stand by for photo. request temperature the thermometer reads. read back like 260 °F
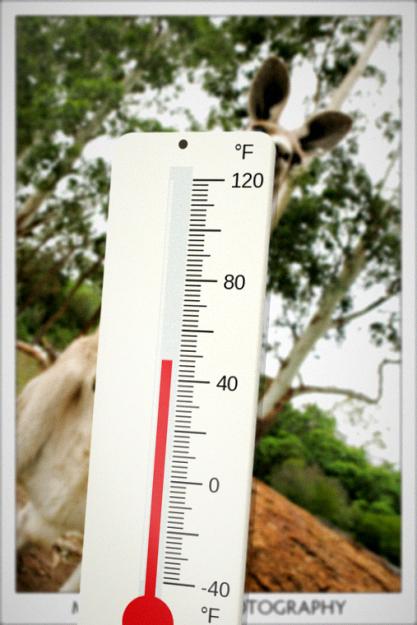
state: 48 °F
